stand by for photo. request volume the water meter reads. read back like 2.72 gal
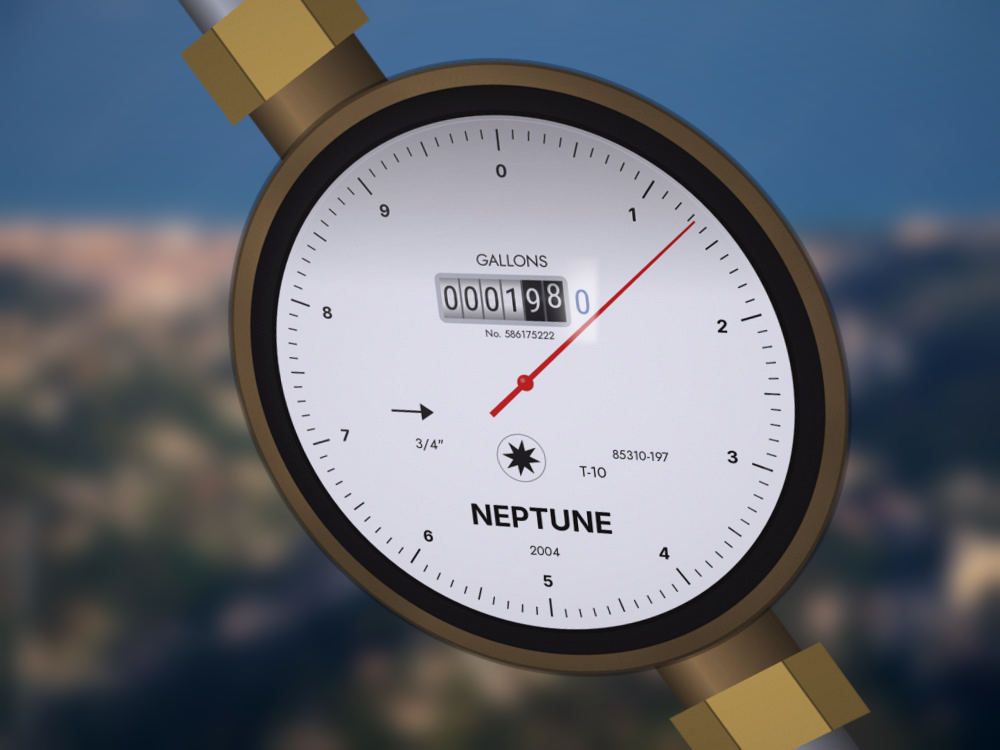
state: 1981.3 gal
